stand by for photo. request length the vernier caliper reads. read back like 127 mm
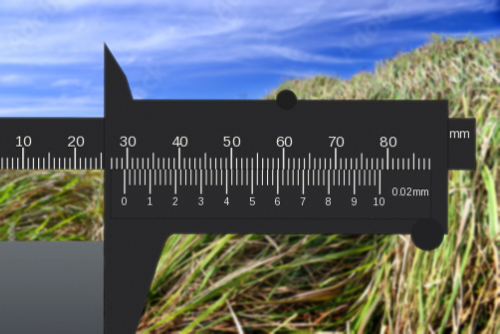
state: 29.5 mm
